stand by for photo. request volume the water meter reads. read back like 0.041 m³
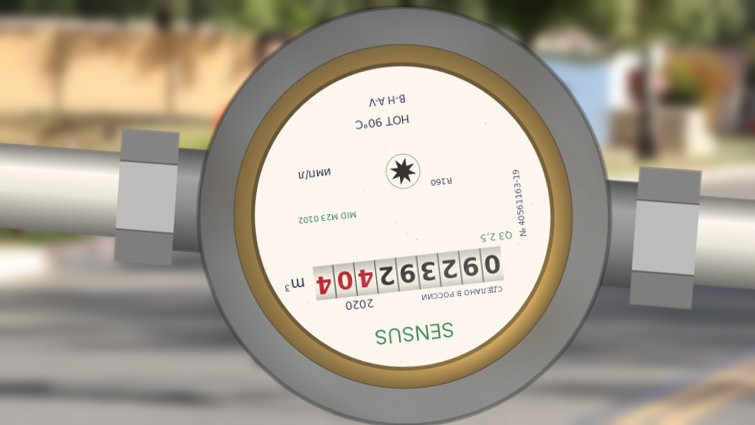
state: 92392.404 m³
